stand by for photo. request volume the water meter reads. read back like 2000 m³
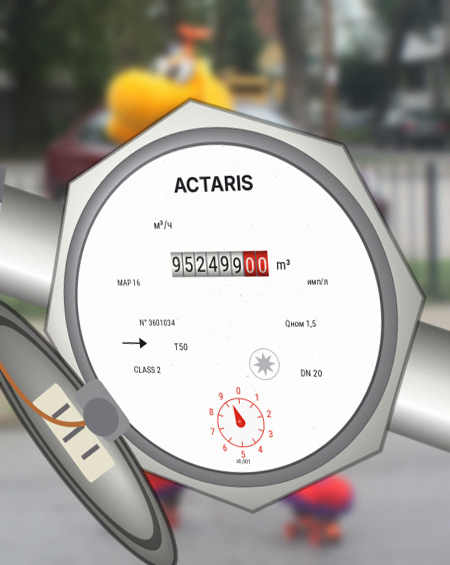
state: 952498.999 m³
